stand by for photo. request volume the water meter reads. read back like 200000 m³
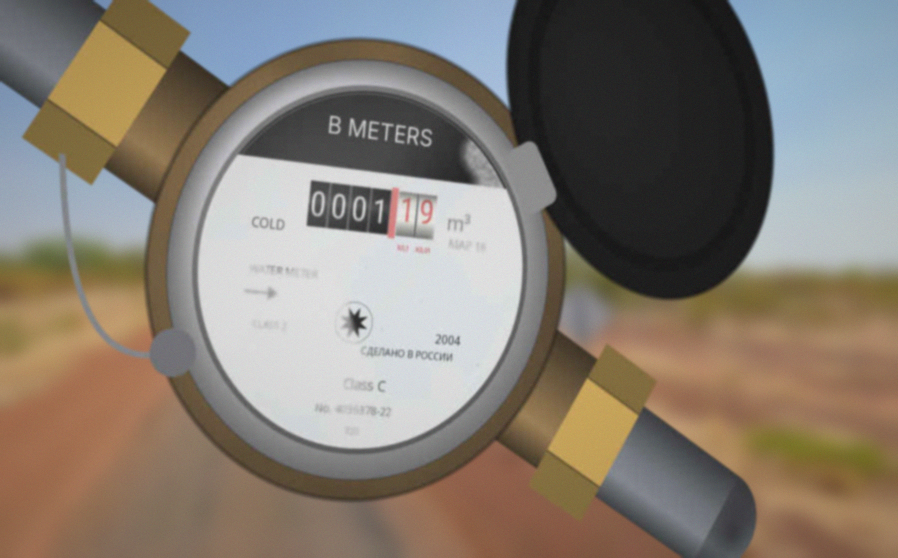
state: 1.19 m³
